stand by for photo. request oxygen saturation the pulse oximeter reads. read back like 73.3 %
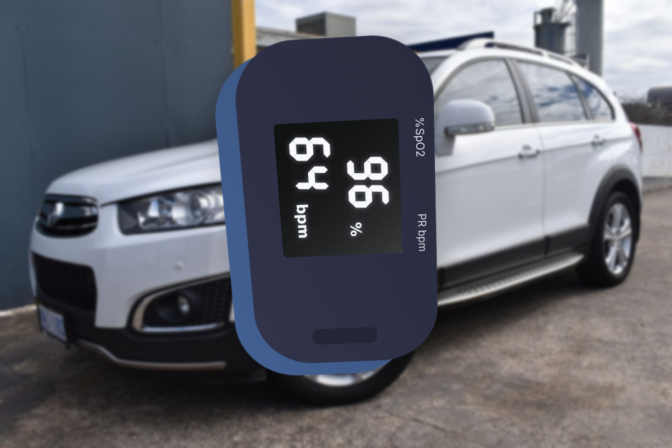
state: 96 %
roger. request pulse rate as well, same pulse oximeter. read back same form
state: 64 bpm
